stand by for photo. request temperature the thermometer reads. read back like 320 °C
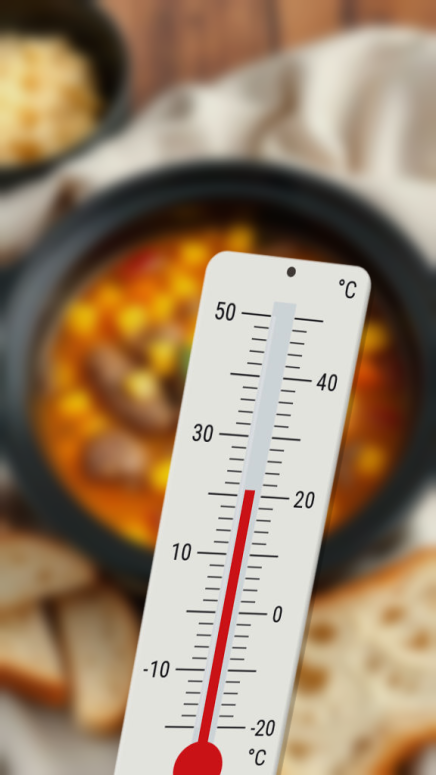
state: 21 °C
